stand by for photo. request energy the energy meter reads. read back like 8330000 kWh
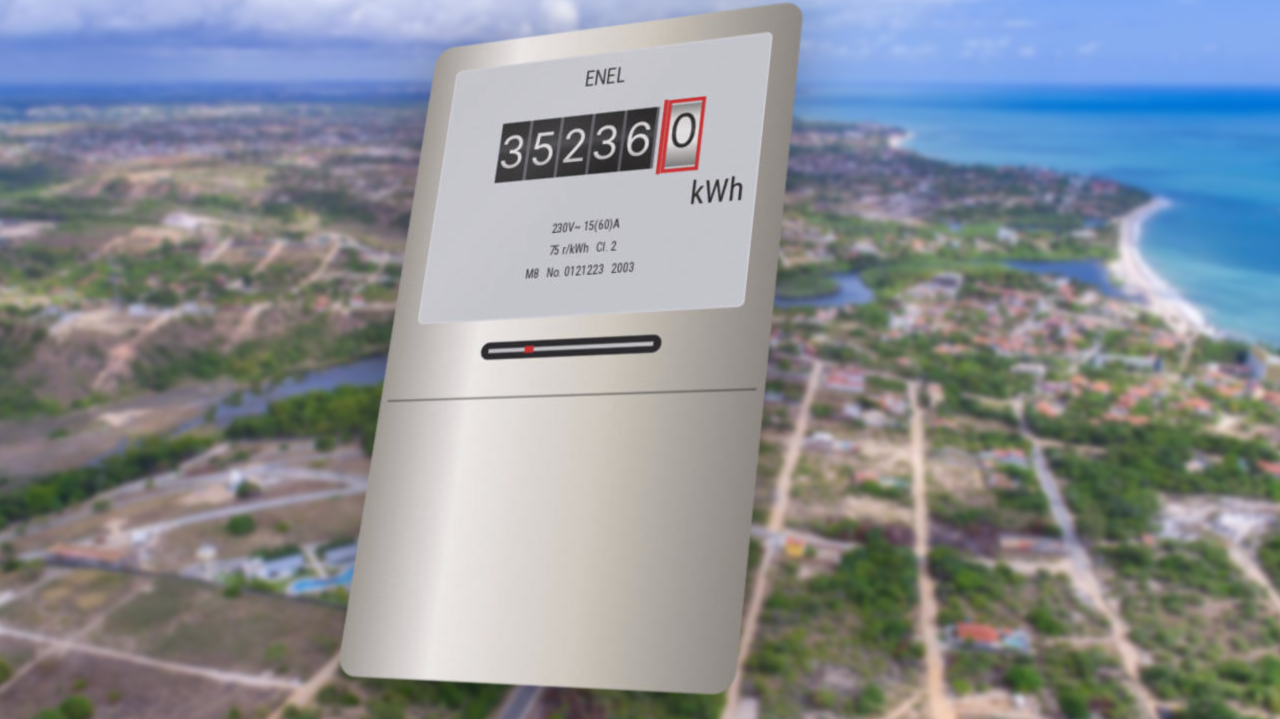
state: 35236.0 kWh
